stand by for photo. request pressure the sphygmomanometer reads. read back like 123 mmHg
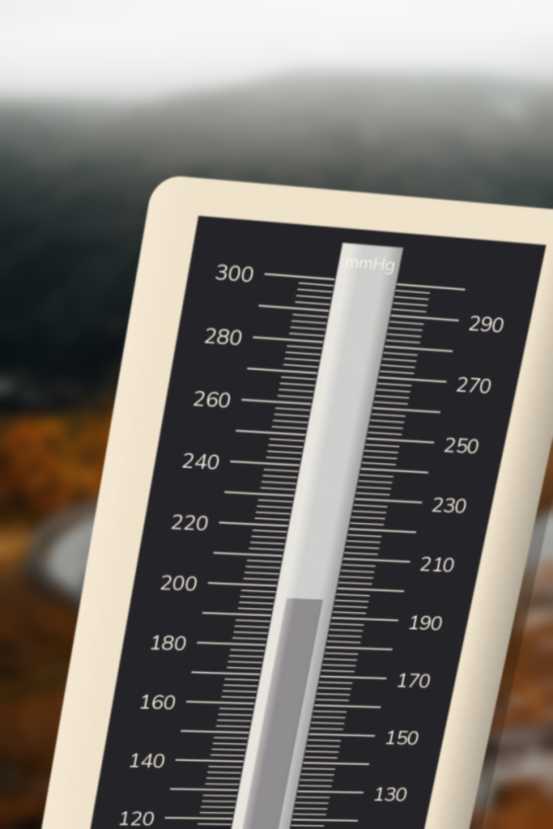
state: 196 mmHg
